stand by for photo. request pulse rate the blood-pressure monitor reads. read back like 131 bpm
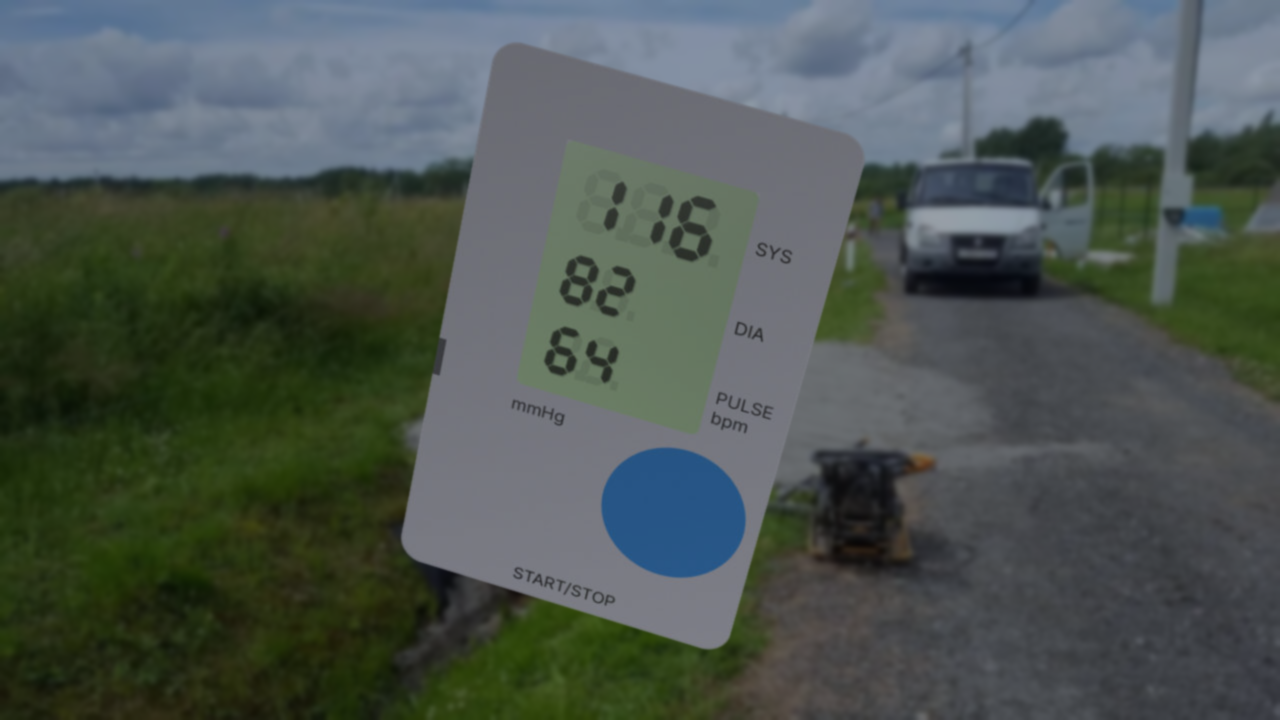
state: 64 bpm
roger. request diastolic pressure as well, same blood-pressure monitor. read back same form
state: 82 mmHg
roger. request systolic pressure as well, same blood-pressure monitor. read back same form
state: 116 mmHg
